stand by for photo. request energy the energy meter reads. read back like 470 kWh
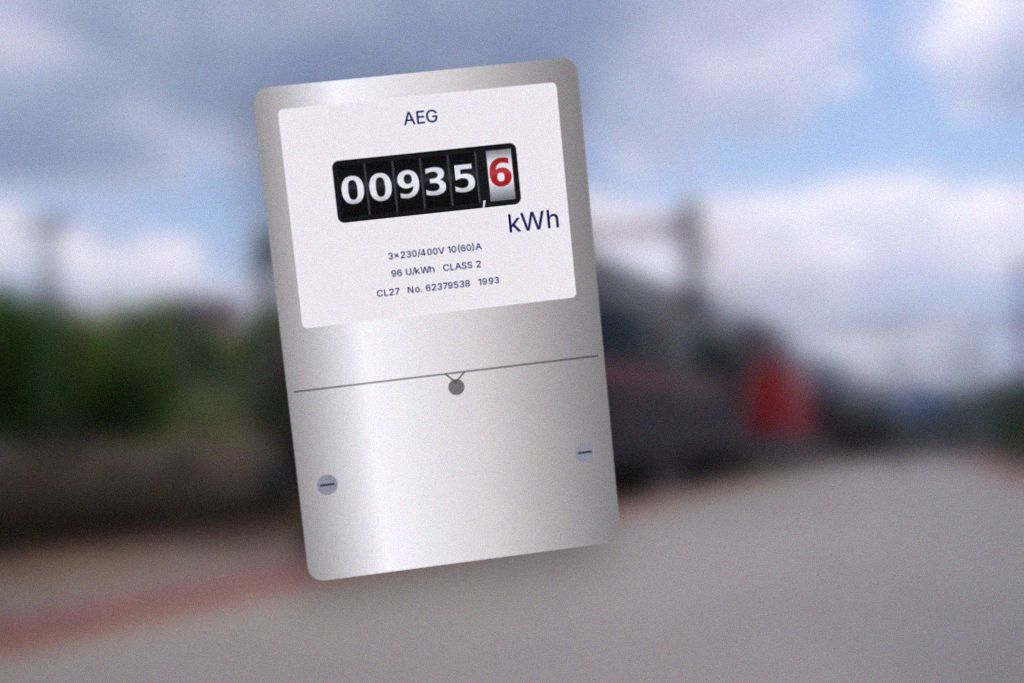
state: 935.6 kWh
